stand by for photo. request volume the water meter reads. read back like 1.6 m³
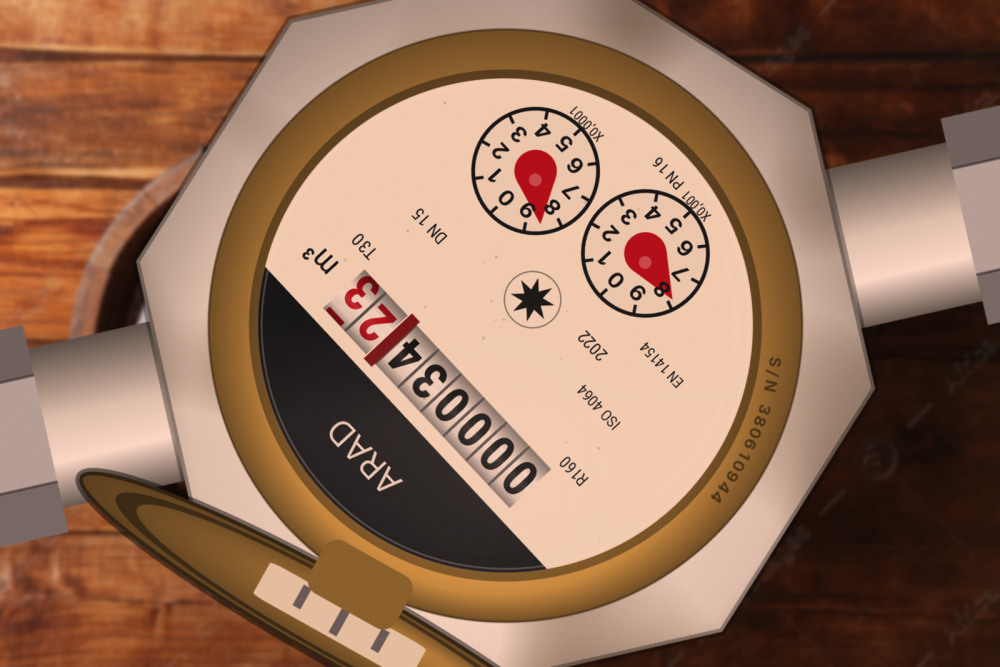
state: 34.2278 m³
